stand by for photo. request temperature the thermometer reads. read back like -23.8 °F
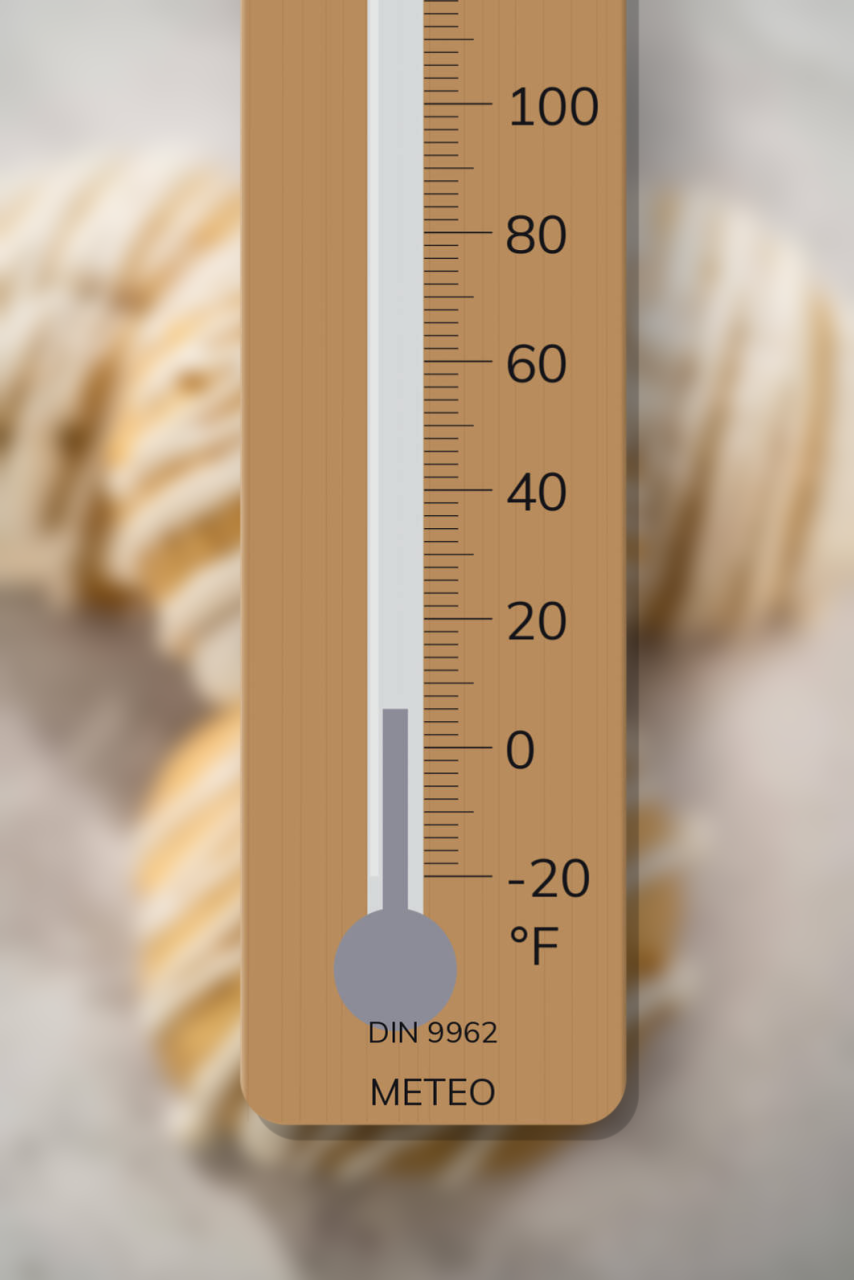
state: 6 °F
